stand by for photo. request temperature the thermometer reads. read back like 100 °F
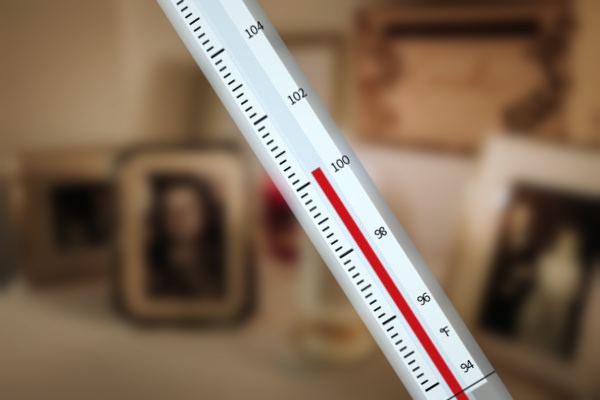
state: 100.2 °F
